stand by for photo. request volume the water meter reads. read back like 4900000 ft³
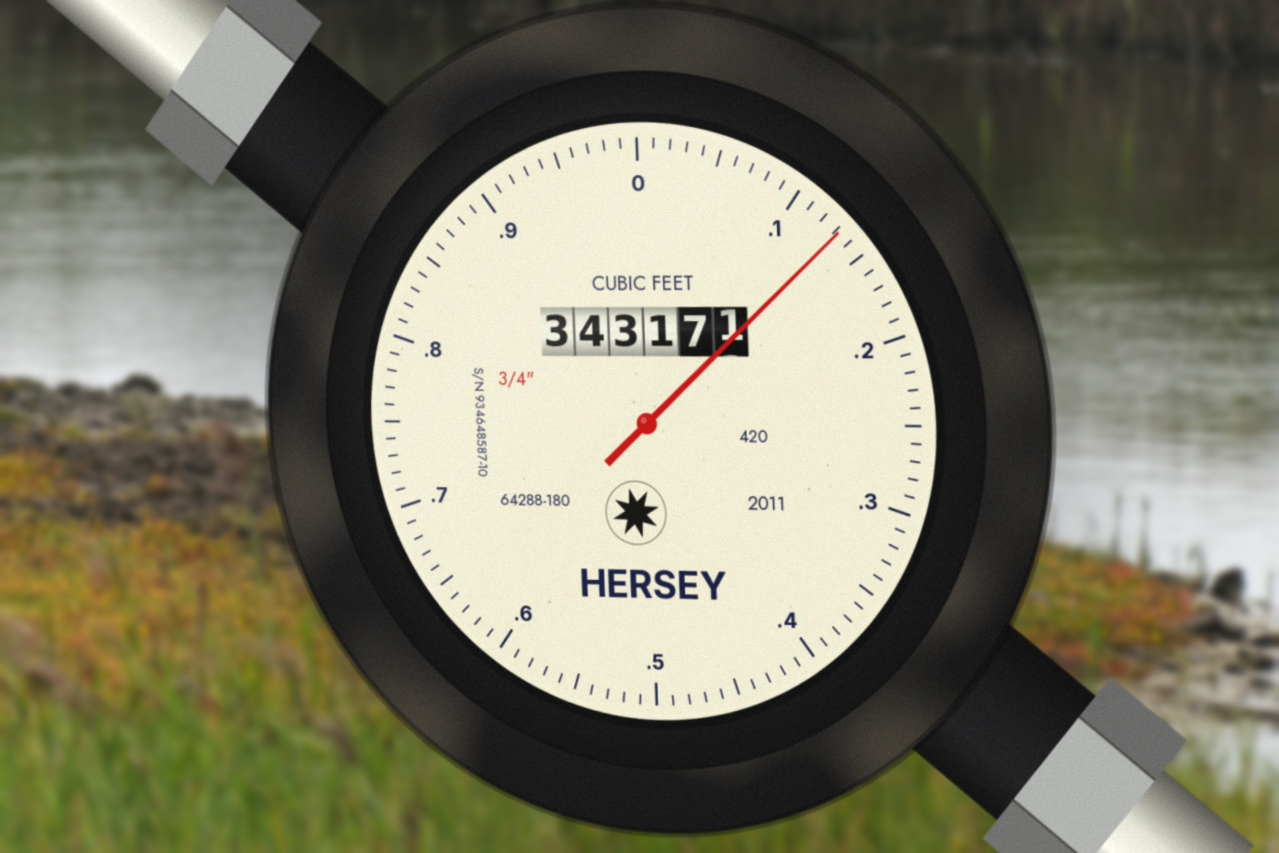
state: 343171.13 ft³
